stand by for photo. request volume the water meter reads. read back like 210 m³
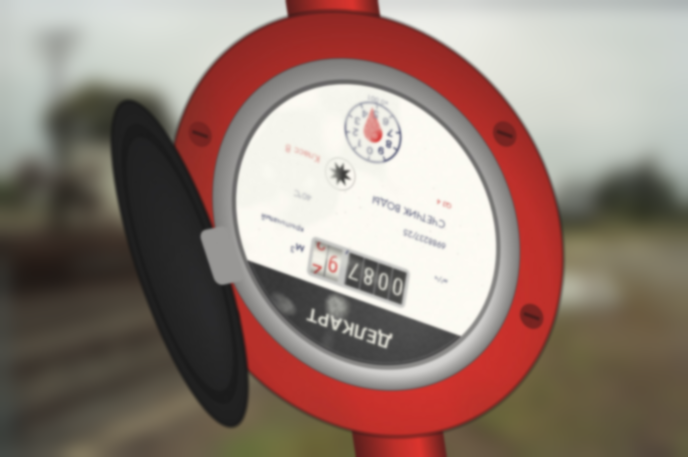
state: 87.924 m³
